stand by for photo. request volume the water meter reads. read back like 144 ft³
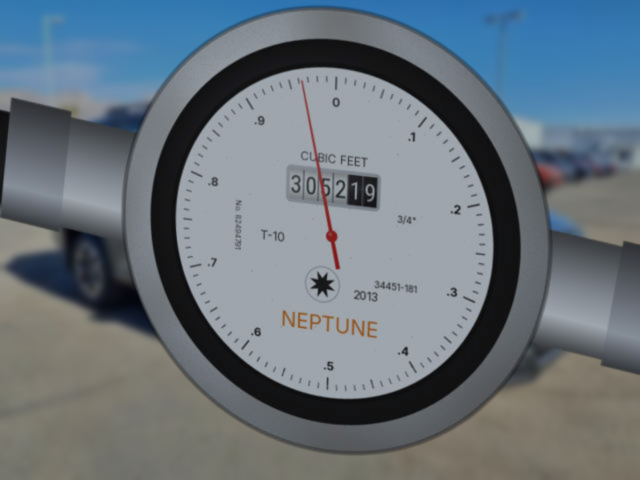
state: 305218.96 ft³
